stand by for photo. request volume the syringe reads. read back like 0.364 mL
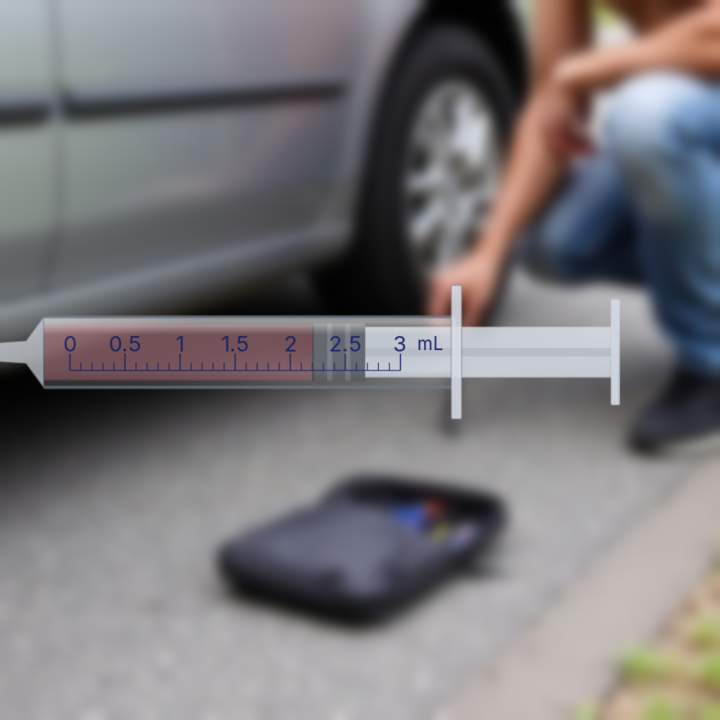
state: 2.2 mL
